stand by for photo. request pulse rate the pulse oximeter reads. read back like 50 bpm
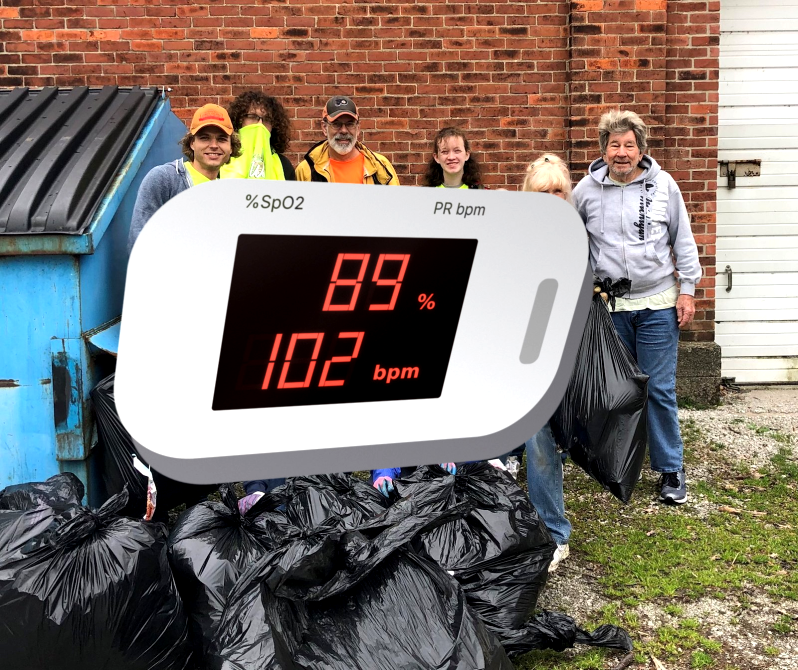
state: 102 bpm
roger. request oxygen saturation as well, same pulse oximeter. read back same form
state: 89 %
